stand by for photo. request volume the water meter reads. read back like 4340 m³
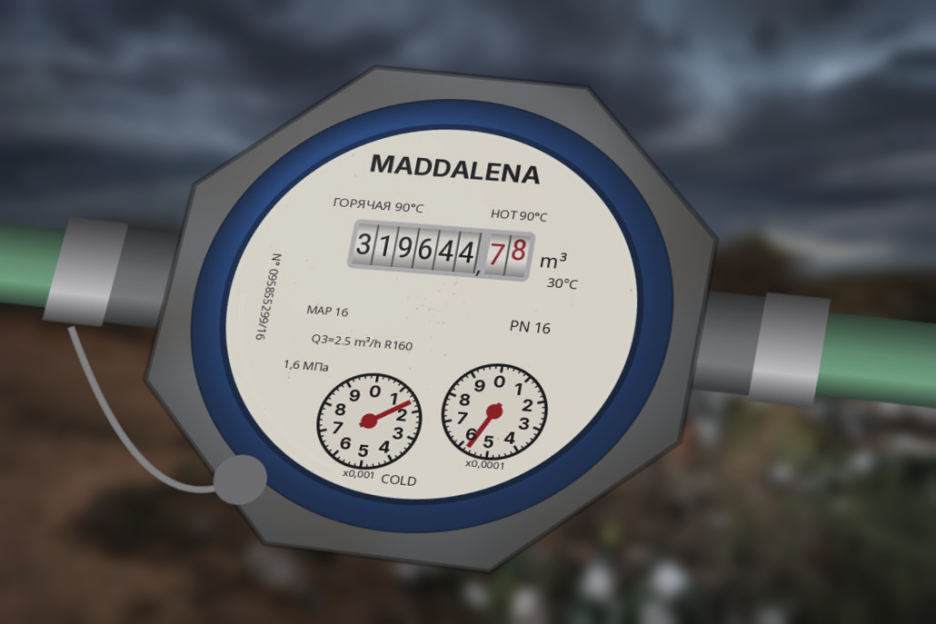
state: 319644.7815 m³
